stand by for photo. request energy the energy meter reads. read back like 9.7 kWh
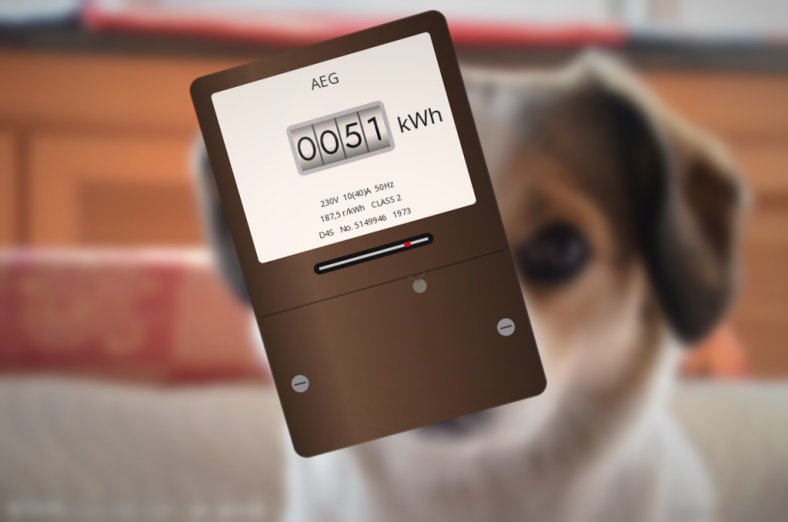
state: 51 kWh
